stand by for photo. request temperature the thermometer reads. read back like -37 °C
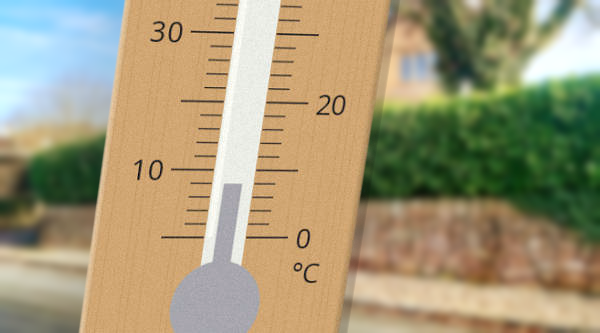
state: 8 °C
